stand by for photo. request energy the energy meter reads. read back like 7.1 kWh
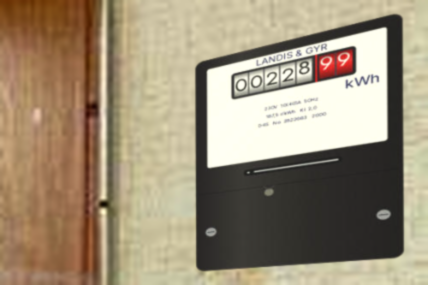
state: 228.99 kWh
